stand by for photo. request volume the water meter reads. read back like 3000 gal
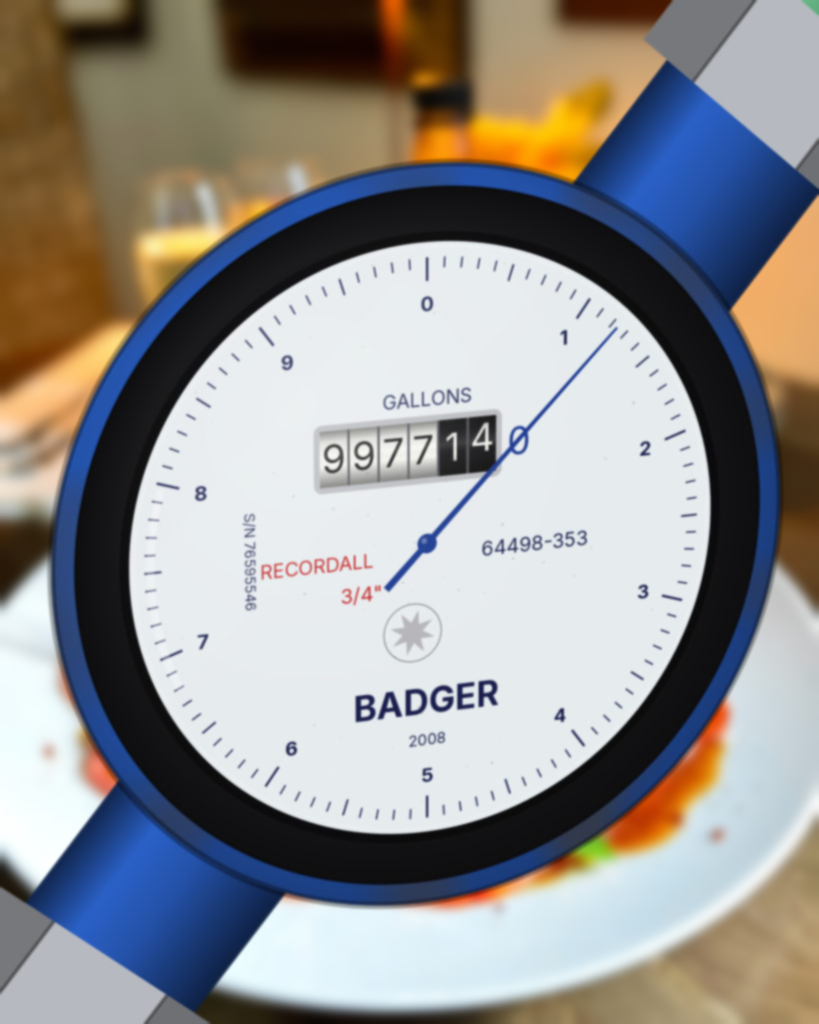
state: 9977141.2 gal
